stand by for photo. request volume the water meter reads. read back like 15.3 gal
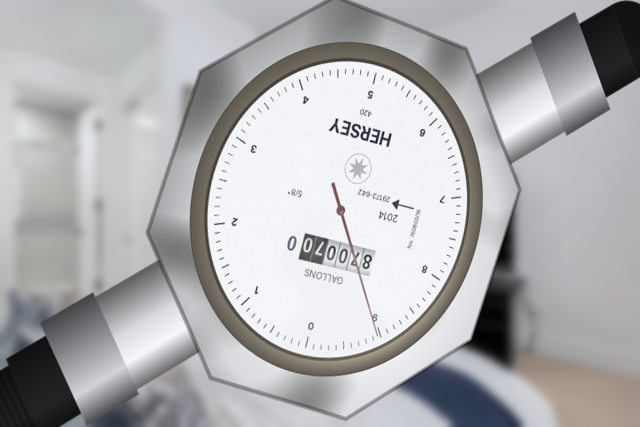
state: 8700699.0 gal
